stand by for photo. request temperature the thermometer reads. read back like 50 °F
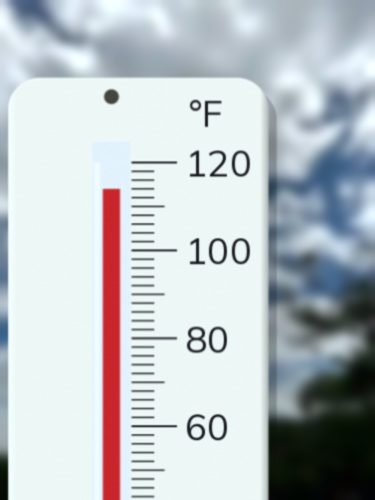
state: 114 °F
